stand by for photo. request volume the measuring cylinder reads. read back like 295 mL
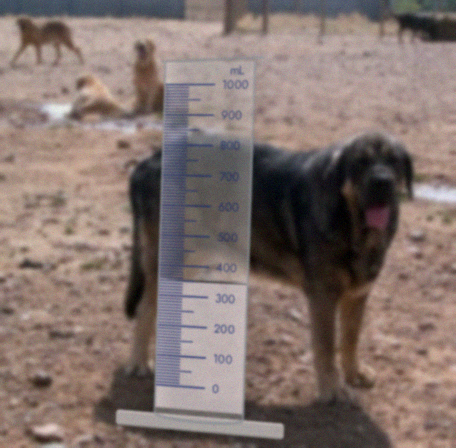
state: 350 mL
